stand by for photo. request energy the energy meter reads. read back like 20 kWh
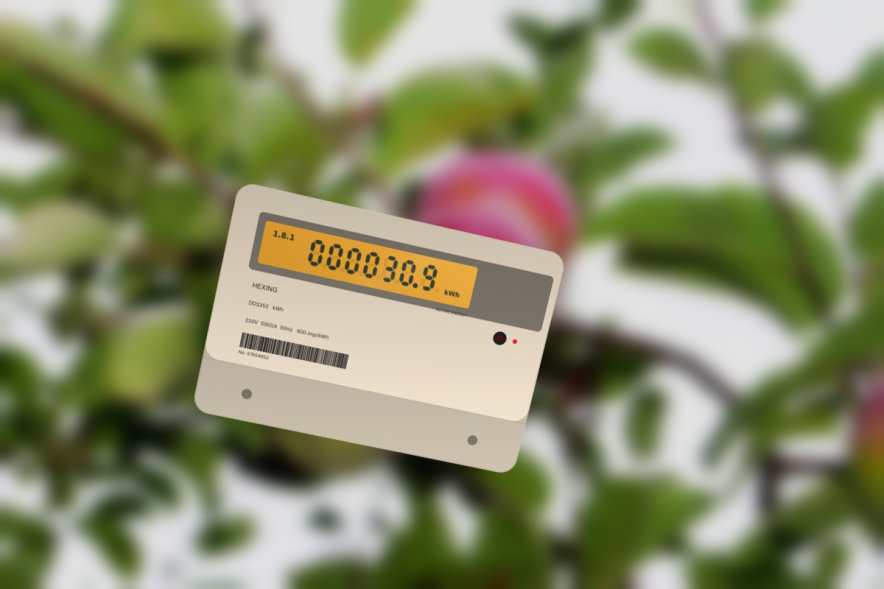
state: 30.9 kWh
